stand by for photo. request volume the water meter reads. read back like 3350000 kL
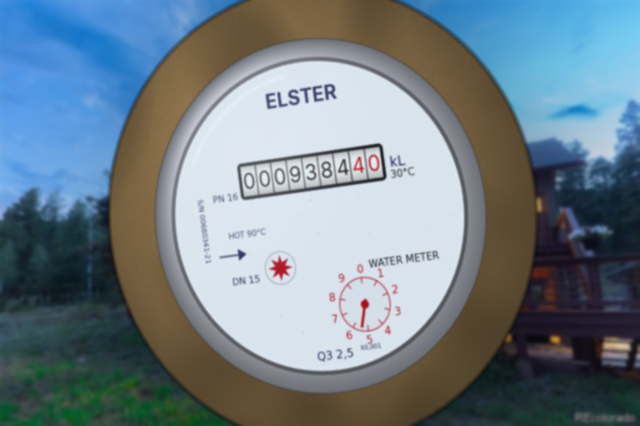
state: 9384.405 kL
